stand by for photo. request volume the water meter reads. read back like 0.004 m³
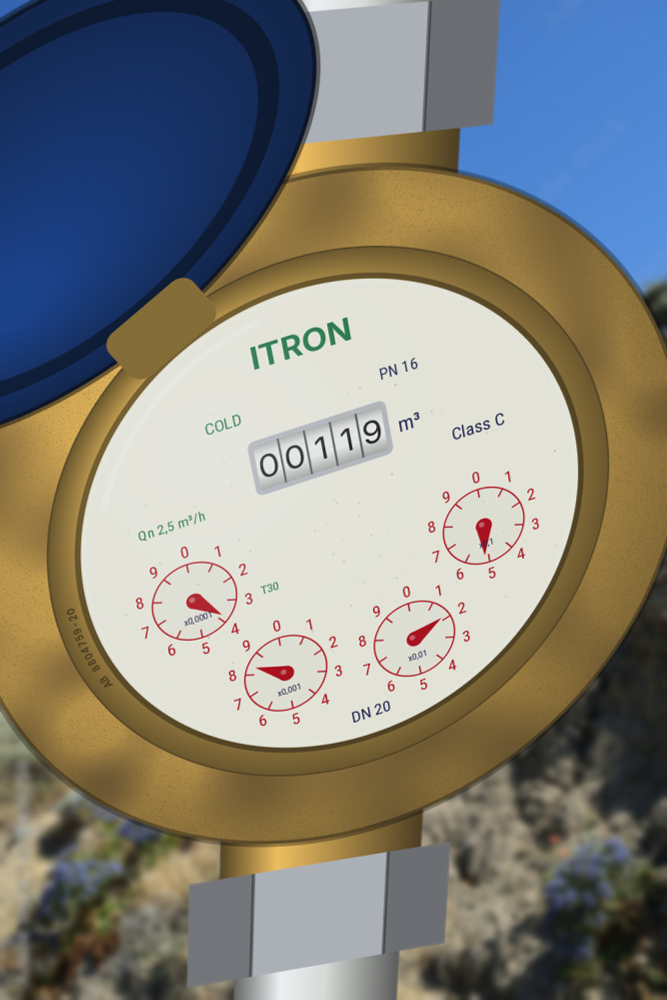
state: 119.5183 m³
